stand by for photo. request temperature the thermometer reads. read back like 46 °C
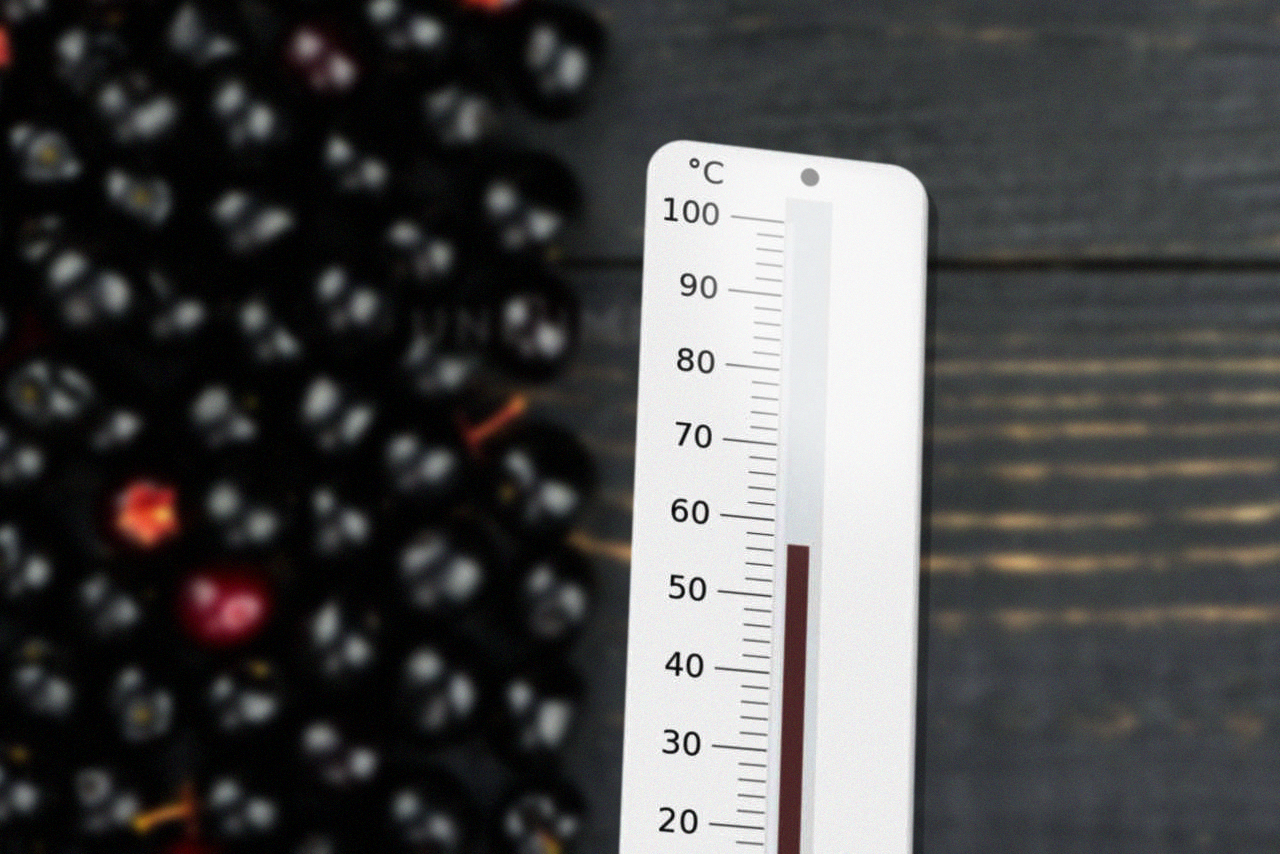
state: 57 °C
